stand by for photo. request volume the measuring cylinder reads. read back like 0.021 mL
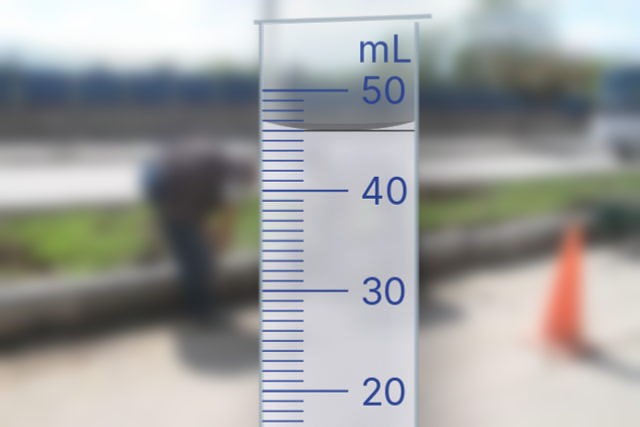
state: 46 mL
